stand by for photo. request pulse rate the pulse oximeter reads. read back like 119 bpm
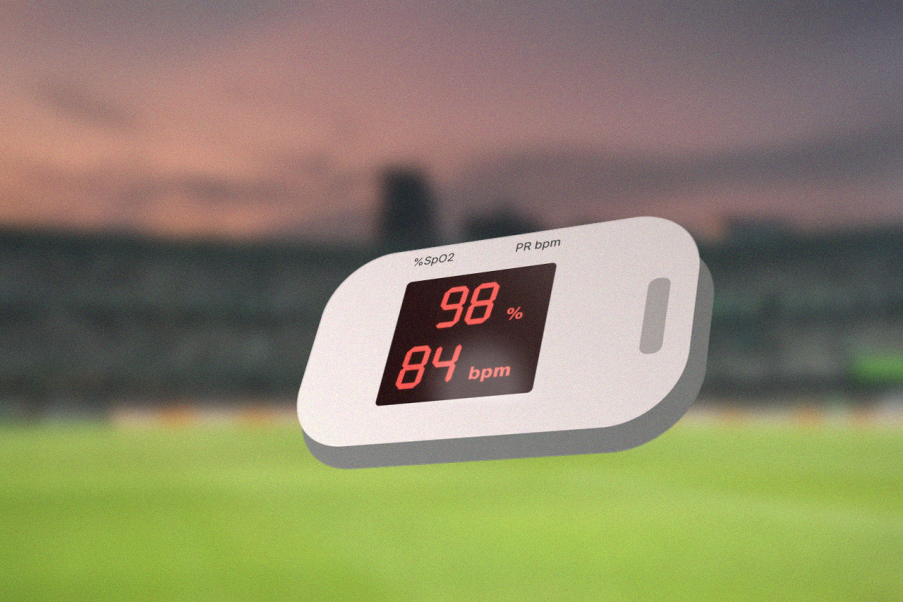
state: 84 bpm
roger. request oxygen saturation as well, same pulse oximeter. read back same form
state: 98 %
